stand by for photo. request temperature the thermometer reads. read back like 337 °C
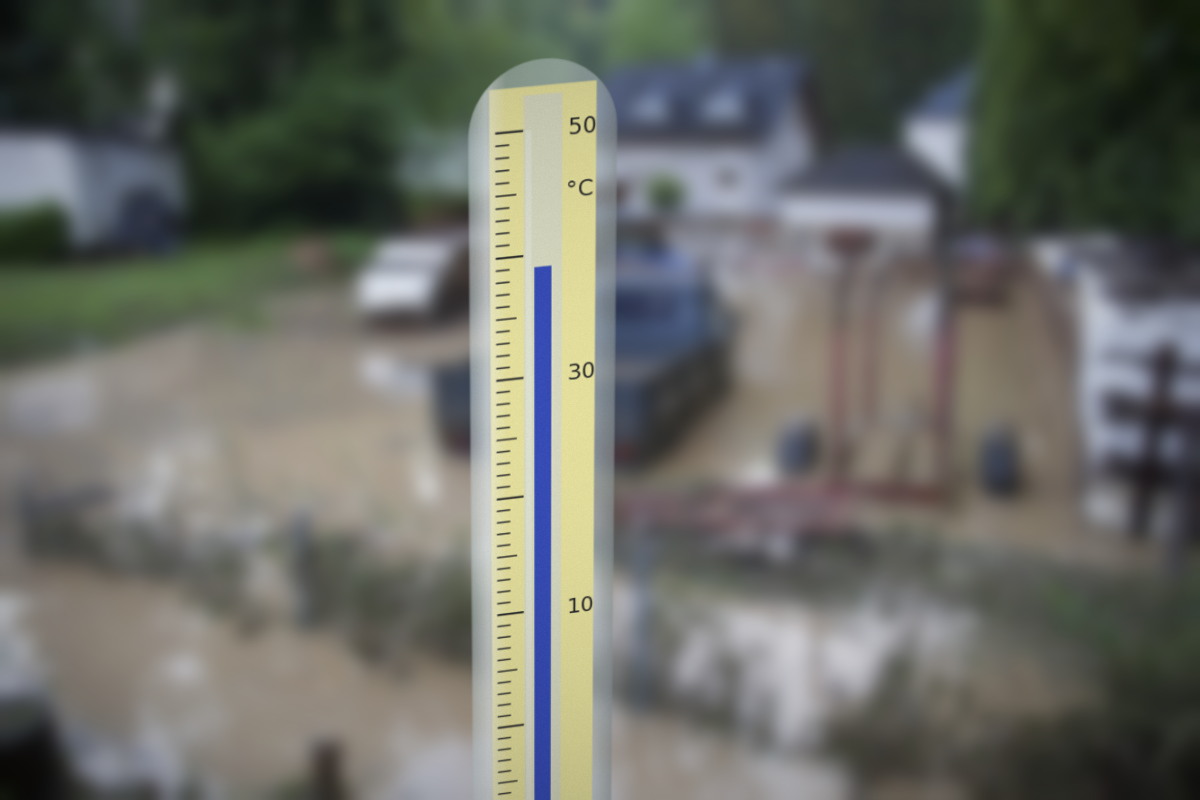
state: 39 °C
